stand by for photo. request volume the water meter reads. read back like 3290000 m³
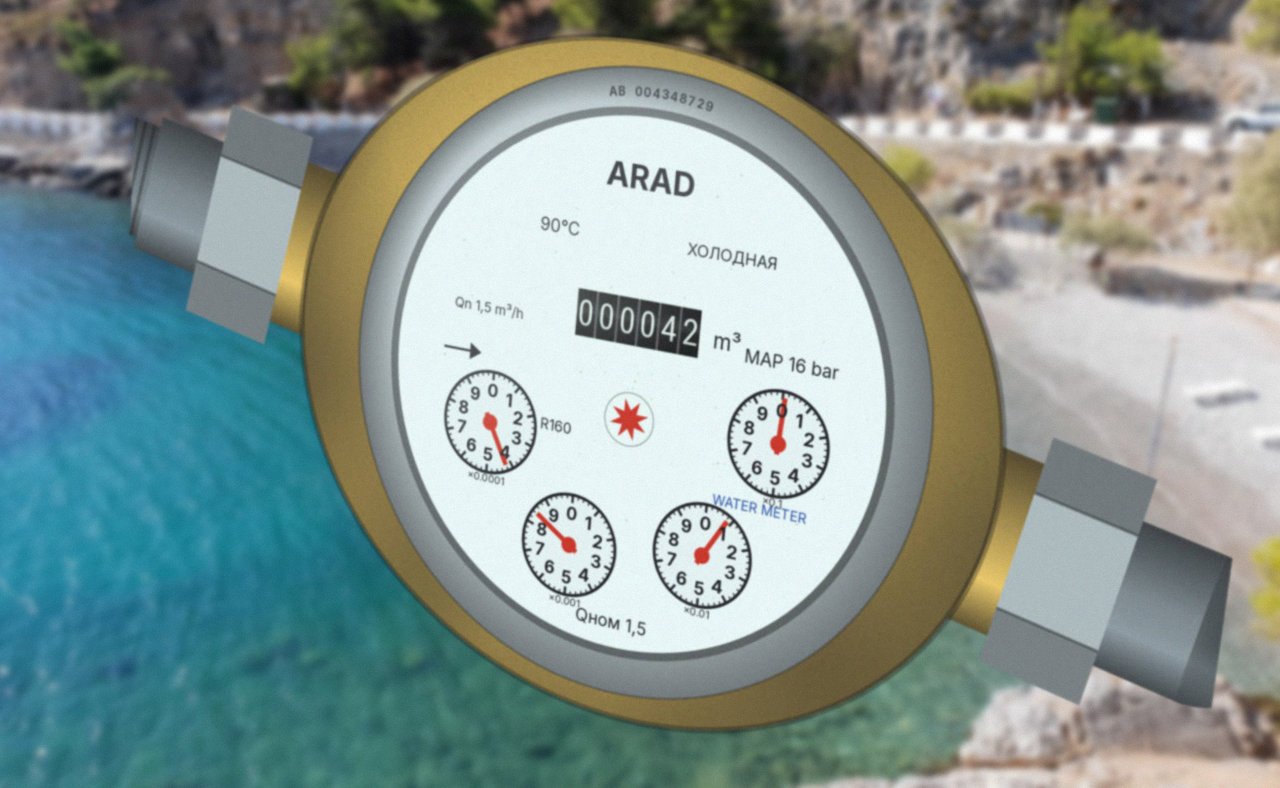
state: 42.0084 m³
